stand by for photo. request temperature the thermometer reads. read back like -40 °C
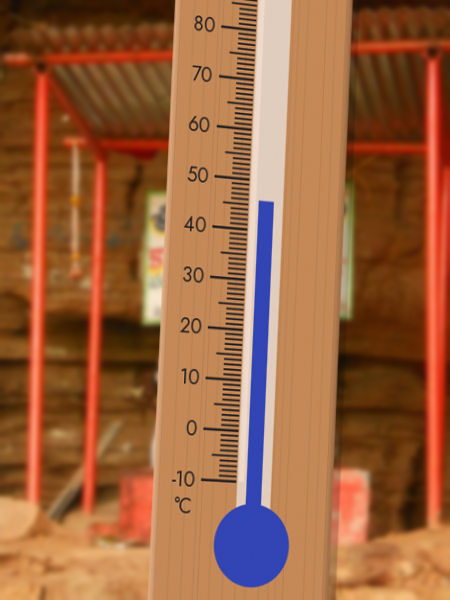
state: 46 °C
